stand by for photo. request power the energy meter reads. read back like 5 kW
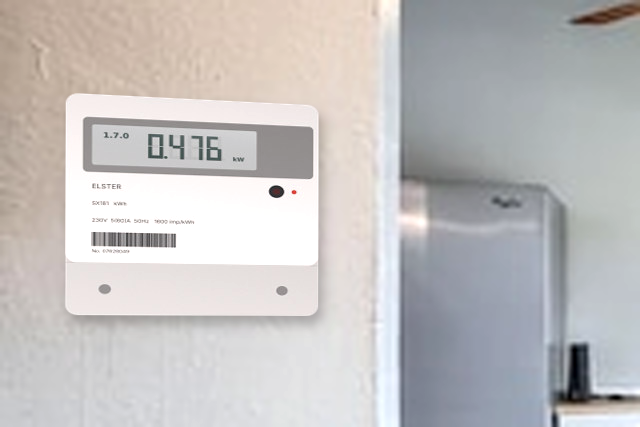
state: 0.476 kW
